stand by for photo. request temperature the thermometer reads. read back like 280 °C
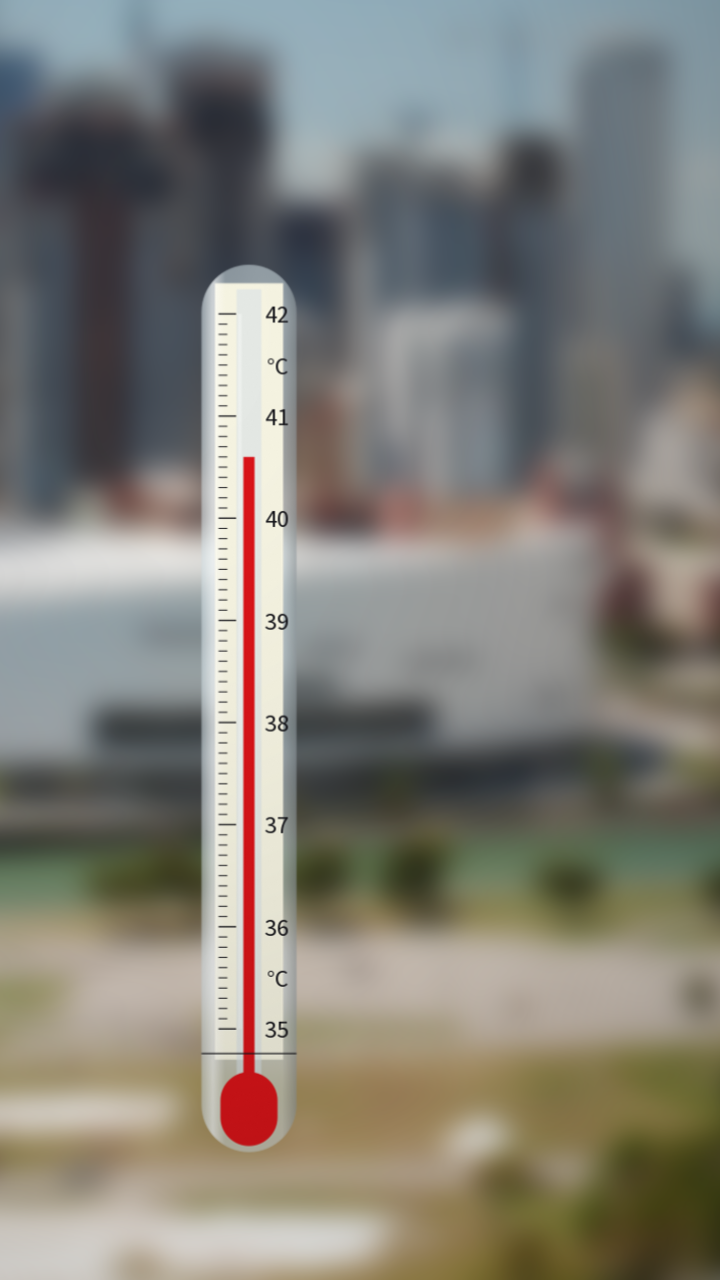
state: 40.6 °C
